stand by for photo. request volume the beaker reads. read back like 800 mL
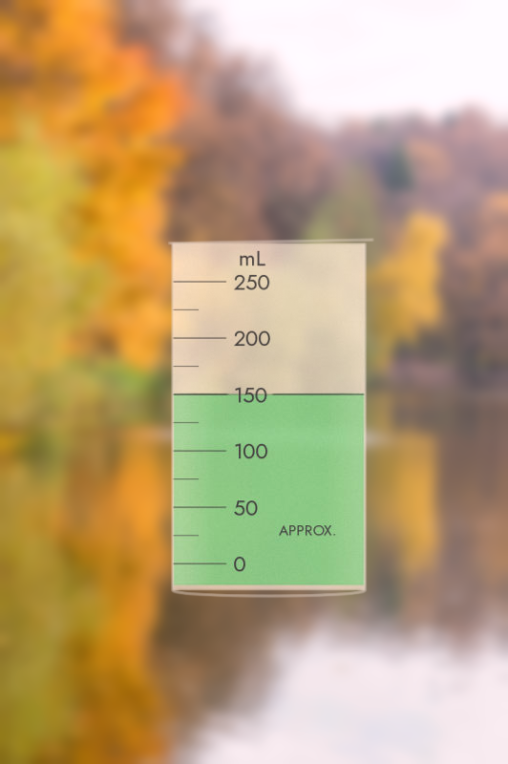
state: 150 mL
